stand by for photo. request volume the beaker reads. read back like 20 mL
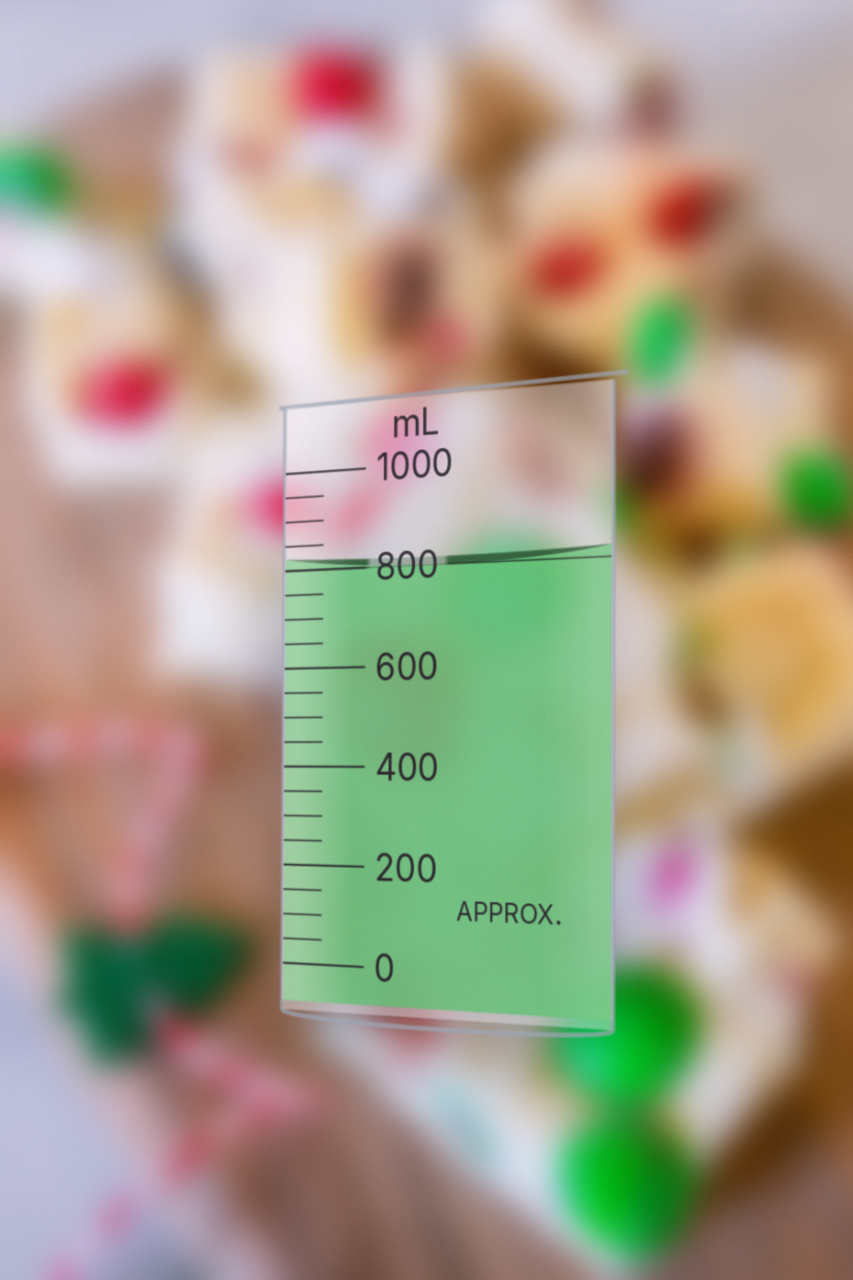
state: 800 mL
